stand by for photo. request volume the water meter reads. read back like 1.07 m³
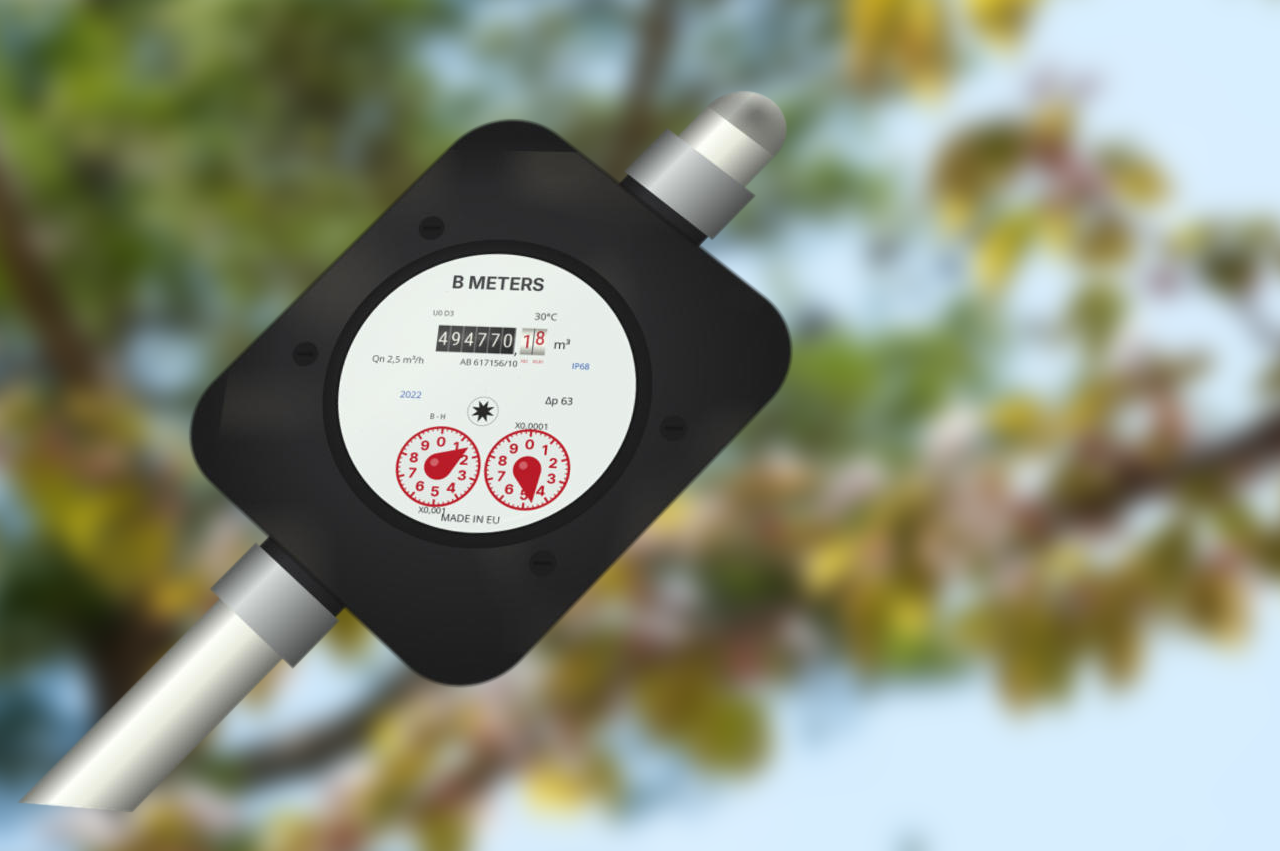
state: 494770.1814 m³
